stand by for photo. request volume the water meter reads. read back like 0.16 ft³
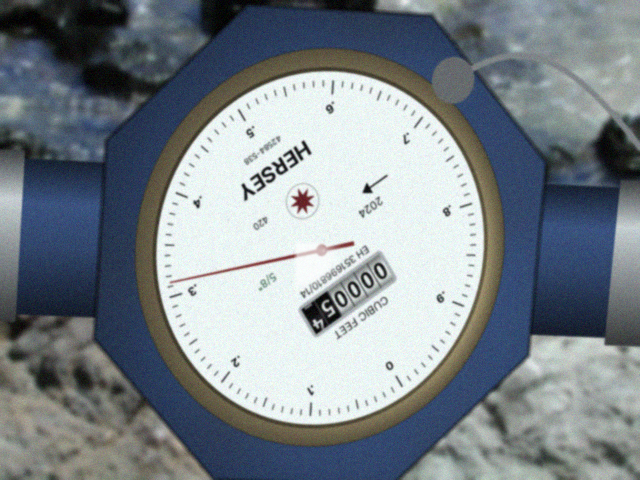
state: 54.31 ft³
